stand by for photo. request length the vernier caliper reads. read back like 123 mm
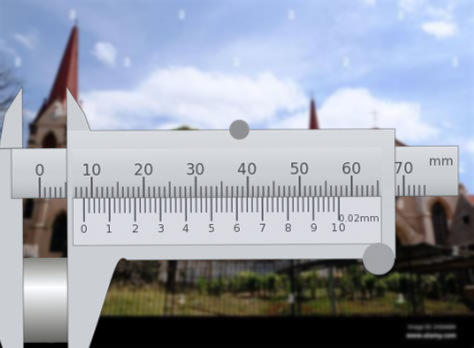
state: 8.5 mm
